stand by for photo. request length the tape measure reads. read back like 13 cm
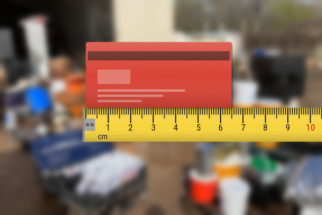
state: 6.5 cm
